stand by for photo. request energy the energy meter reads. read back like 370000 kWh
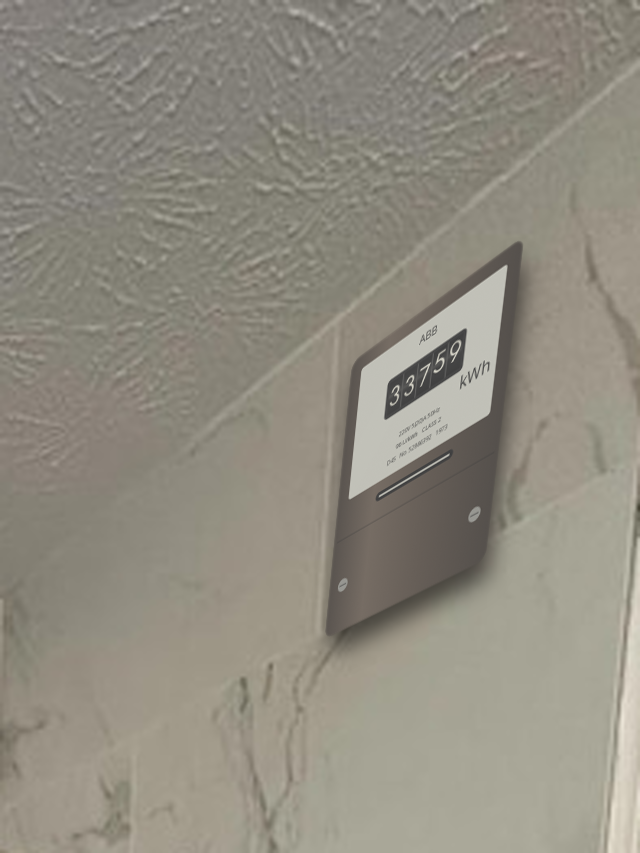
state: 33759 kWh
